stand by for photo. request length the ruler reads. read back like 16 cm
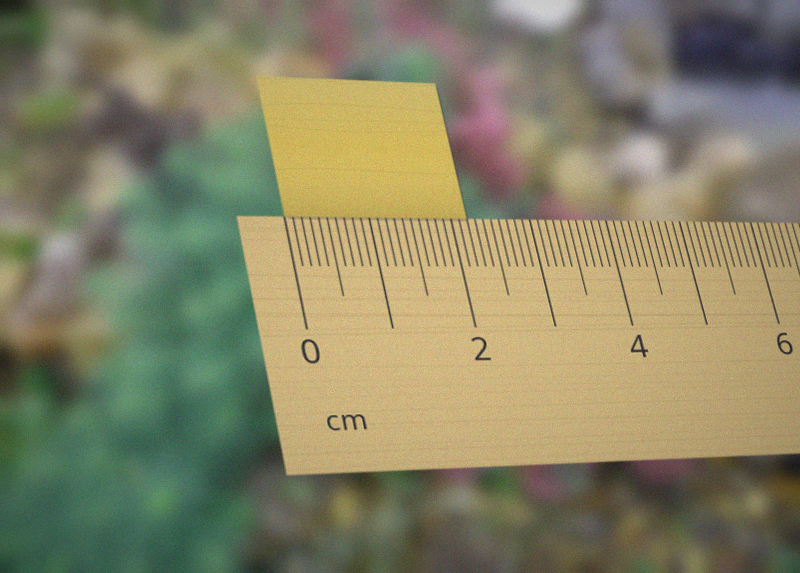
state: 2.2 cm
